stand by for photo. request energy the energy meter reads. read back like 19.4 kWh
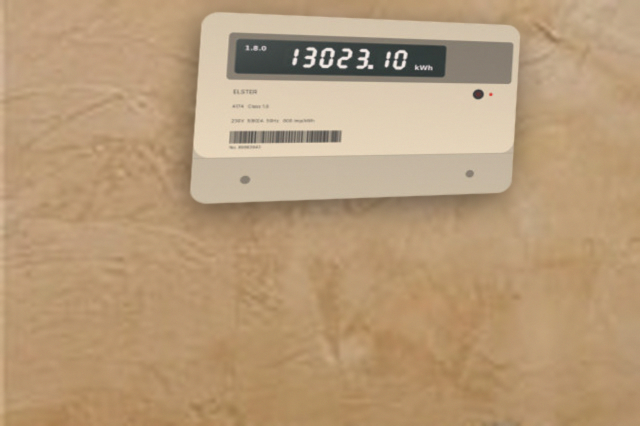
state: 13023.10 kWh
